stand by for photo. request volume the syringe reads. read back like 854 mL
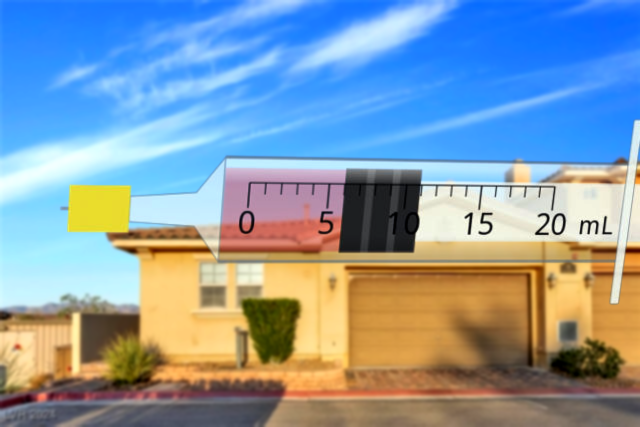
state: 6 mL
